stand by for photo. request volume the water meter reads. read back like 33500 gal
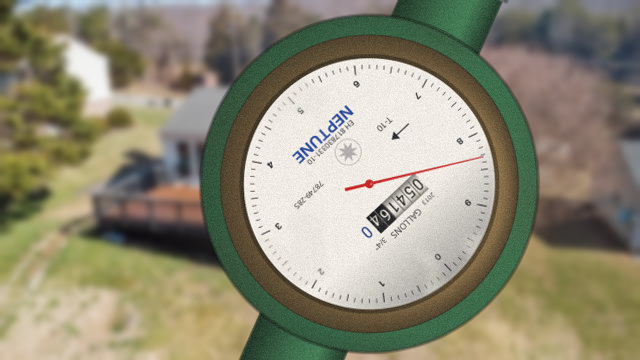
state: 541638.3 gal
